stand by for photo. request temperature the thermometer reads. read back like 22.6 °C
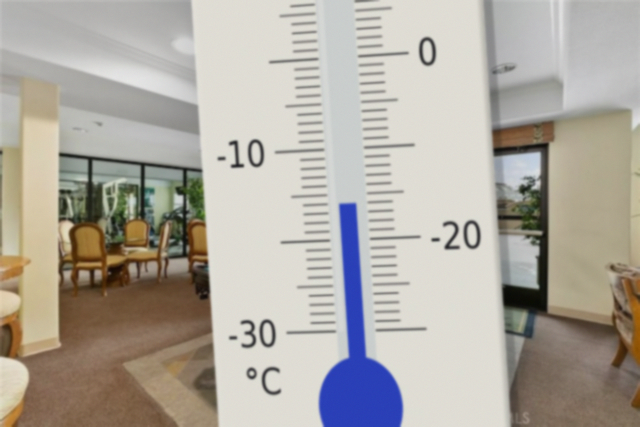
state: -16 °C
